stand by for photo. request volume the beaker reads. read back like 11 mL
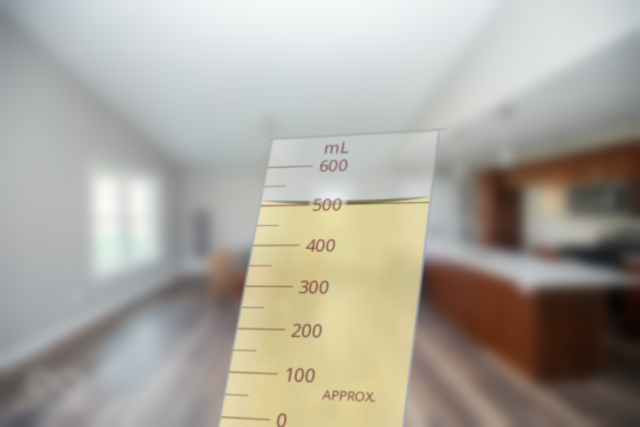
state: 500 mL
